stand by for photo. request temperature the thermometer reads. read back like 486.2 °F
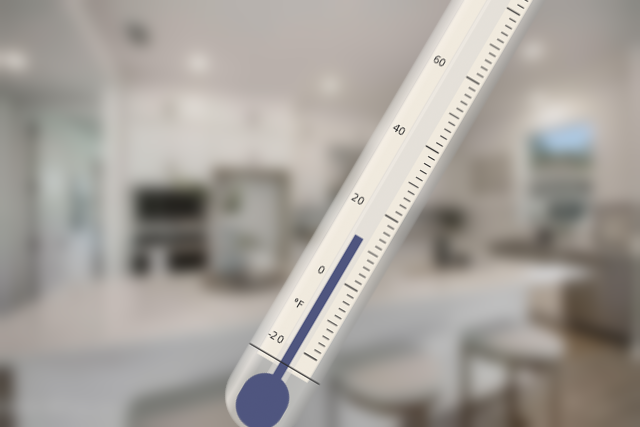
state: 12 °F
